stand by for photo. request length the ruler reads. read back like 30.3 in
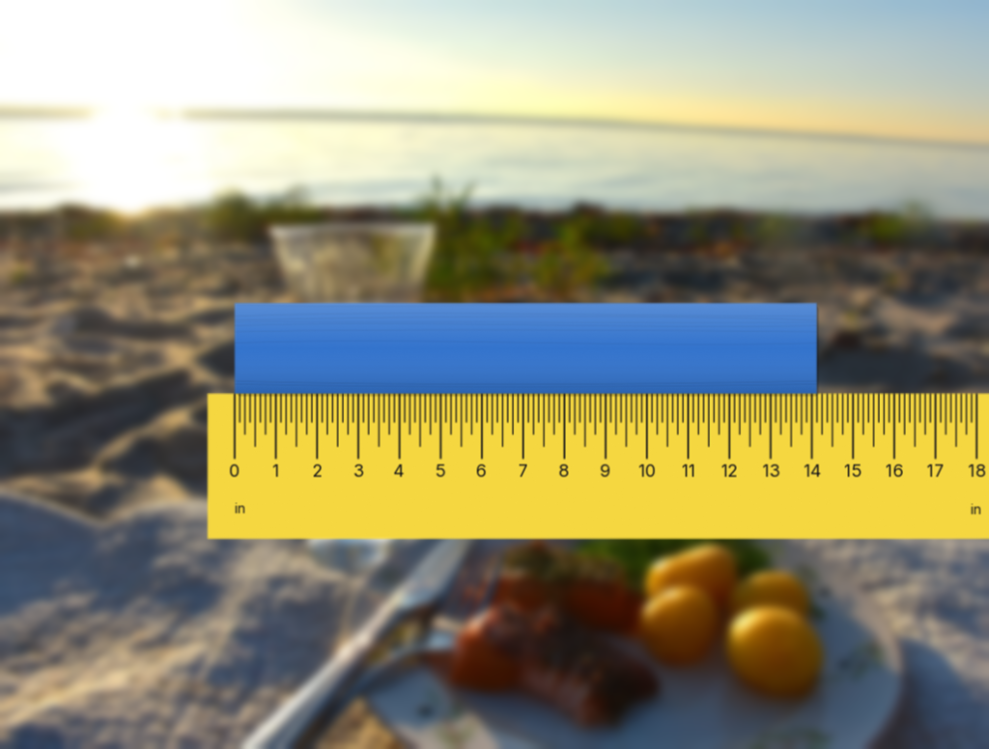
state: 14.125 in
